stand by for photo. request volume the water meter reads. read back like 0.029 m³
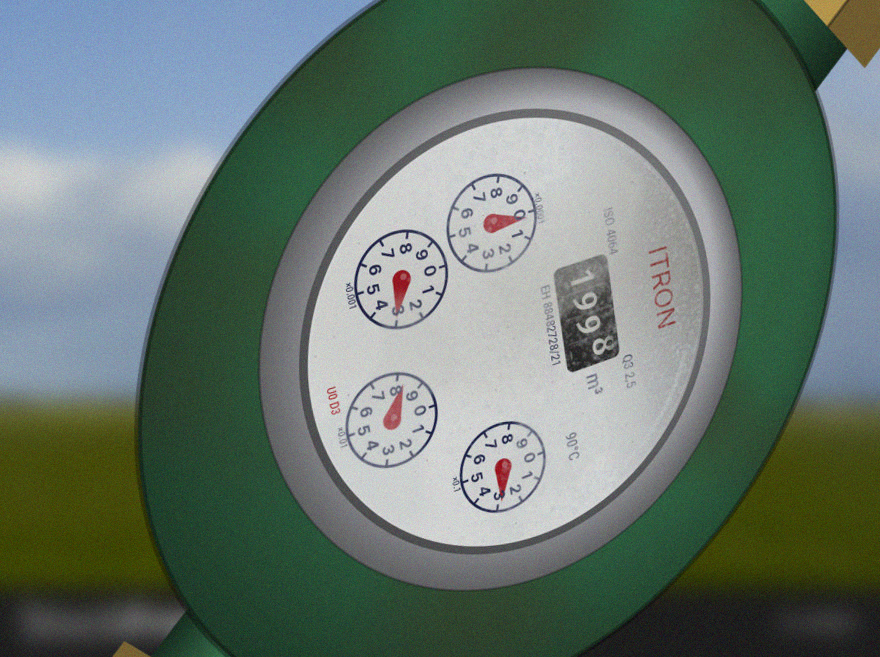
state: 1998.2830 m³
